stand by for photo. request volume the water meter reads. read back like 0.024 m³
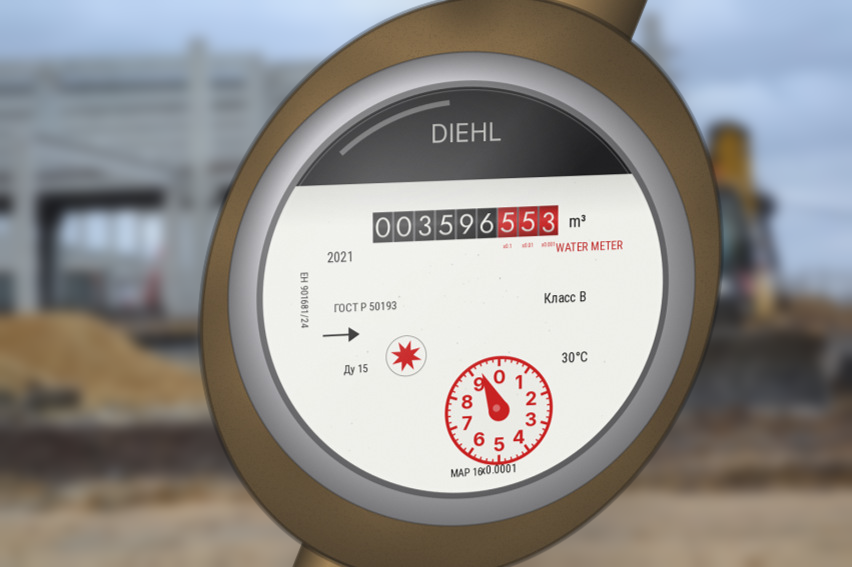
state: 3596.5529 m³
